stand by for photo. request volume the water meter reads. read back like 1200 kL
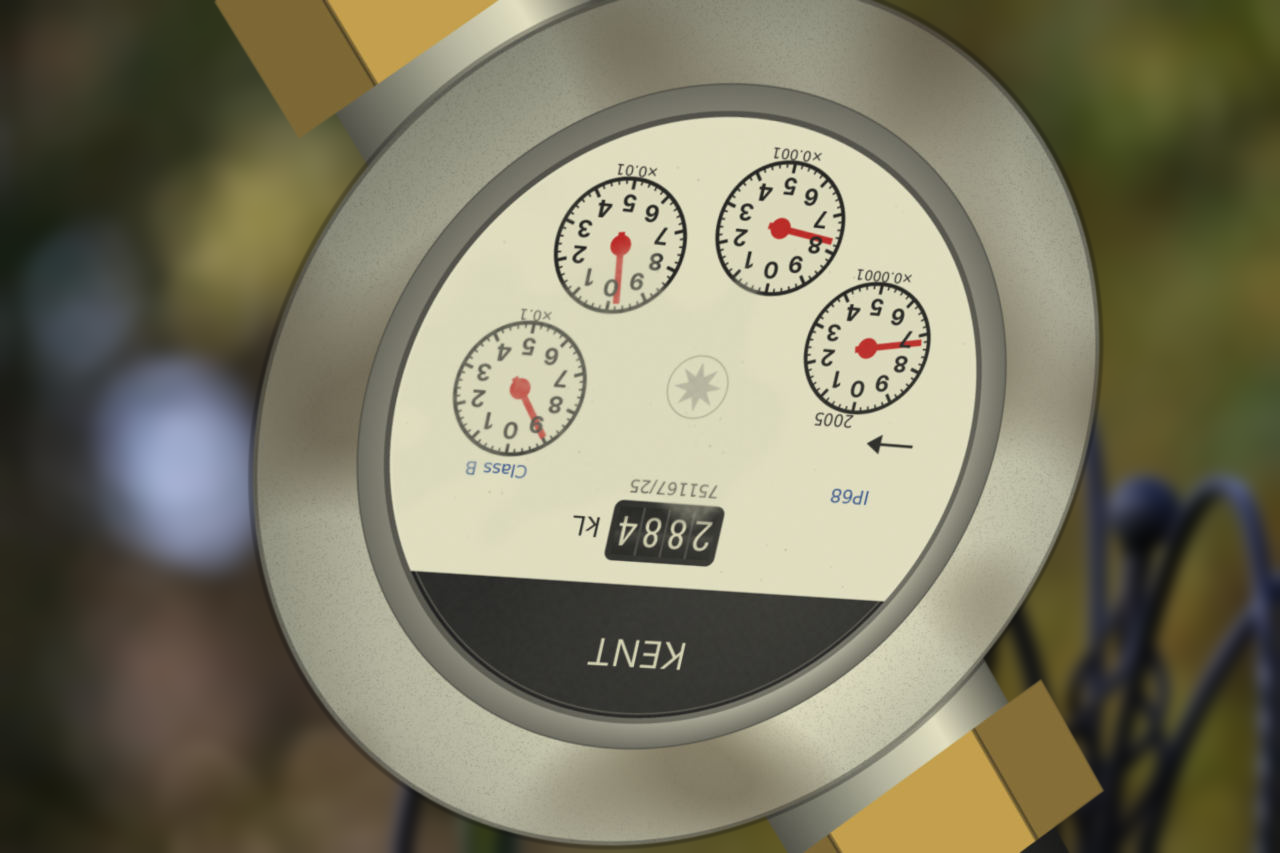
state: 2884.8977 kL
